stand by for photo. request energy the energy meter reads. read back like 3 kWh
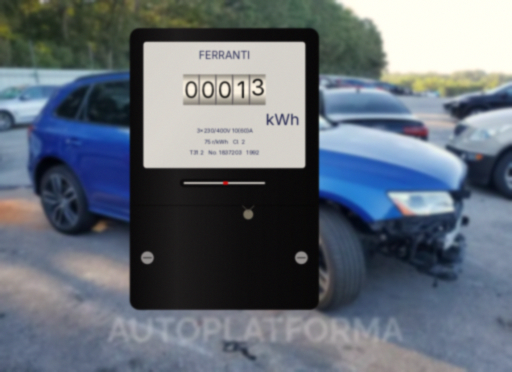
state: 13 kWh
